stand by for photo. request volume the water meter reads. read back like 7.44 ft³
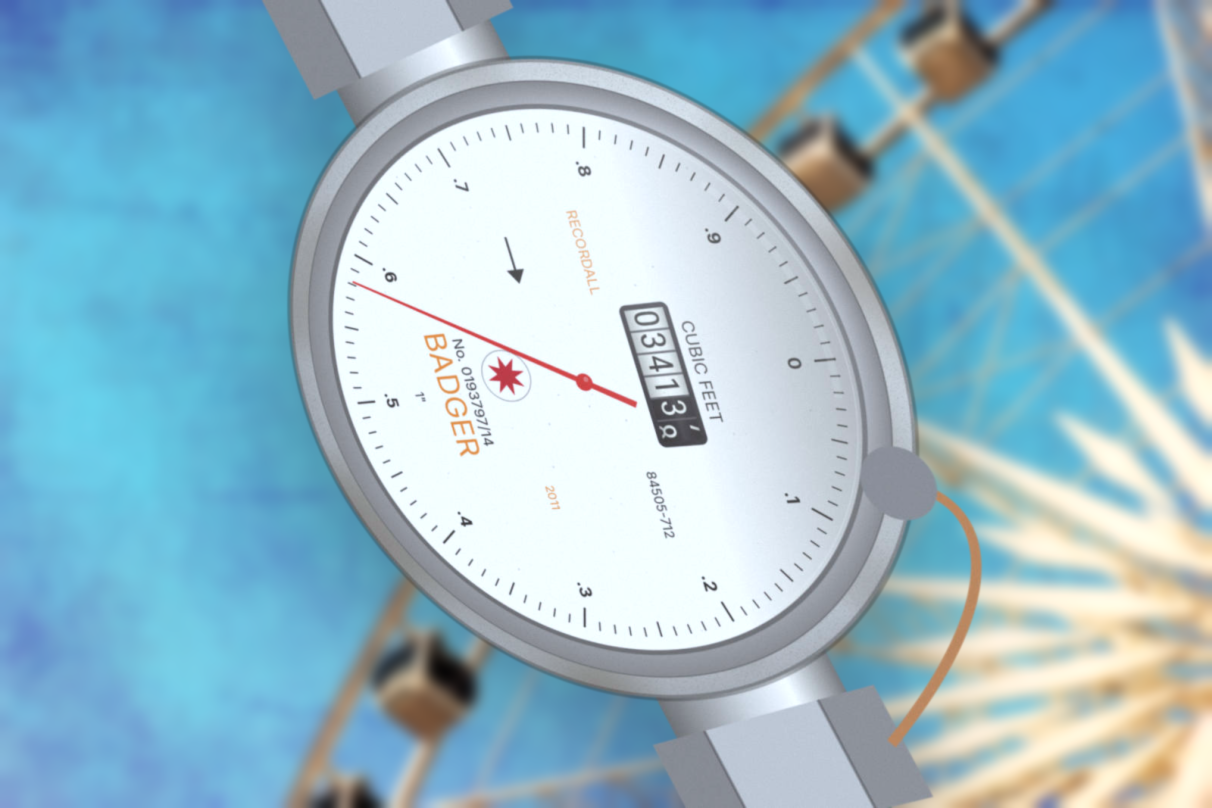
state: 34137.58 ft³
